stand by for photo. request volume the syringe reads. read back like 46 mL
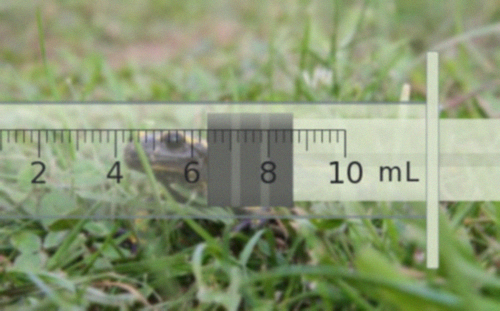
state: 6.4 mL
